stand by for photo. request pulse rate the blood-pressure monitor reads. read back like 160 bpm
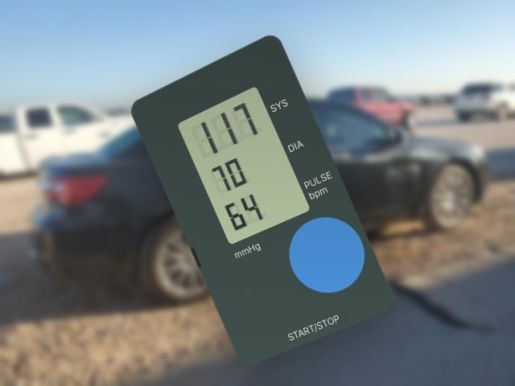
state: 64 bpm
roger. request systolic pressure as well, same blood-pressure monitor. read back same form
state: 117 mmHg
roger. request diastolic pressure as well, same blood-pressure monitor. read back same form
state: 70 mmHg
